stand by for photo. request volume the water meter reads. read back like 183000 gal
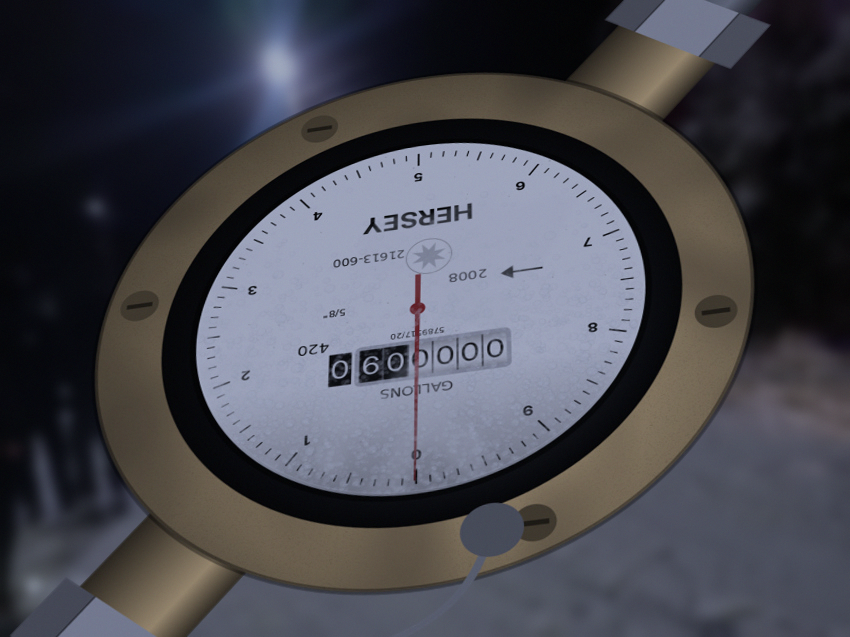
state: 90.0 gal
